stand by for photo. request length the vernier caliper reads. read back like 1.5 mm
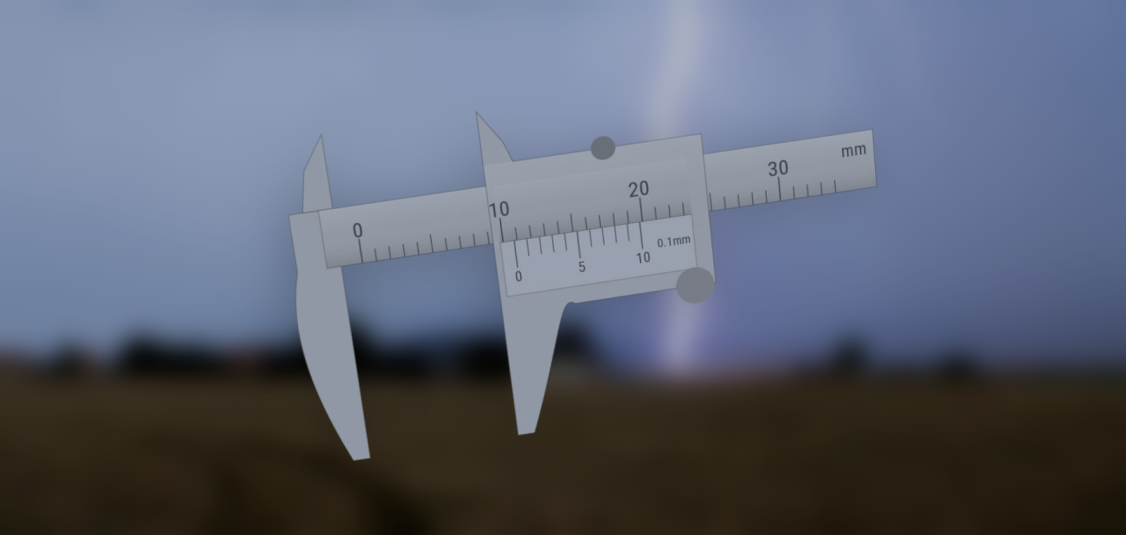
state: 10.8 mm
